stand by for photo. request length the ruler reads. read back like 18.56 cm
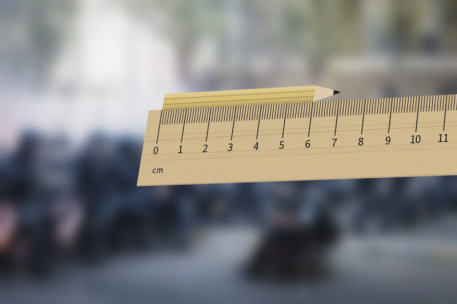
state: 7 cm
